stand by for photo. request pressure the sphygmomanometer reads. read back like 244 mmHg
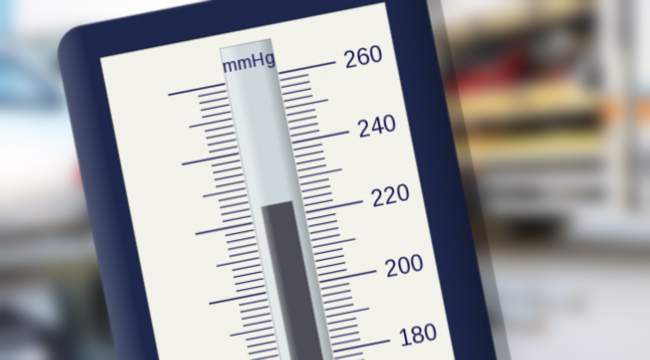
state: 224 mmHg
